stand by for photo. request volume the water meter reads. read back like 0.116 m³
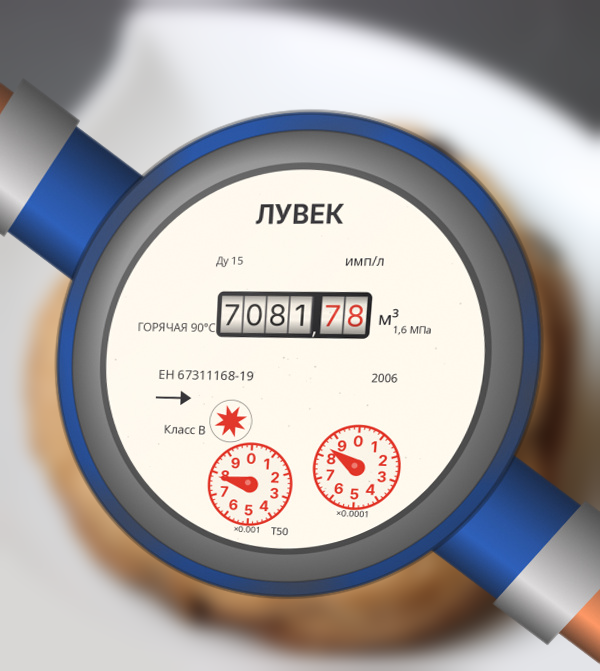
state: 7081.7878 m³
